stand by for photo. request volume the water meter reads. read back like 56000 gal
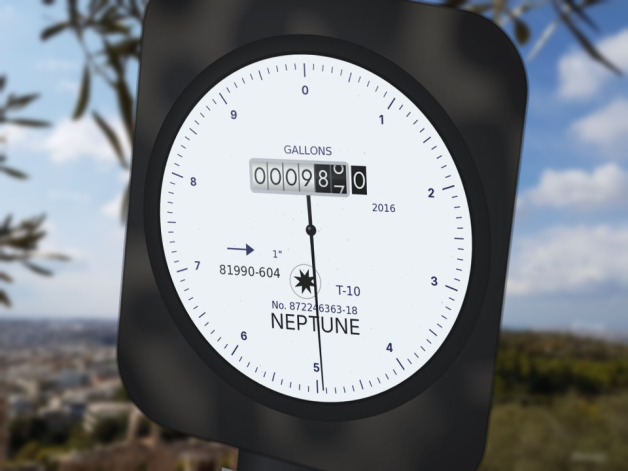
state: 9864.9 gal
